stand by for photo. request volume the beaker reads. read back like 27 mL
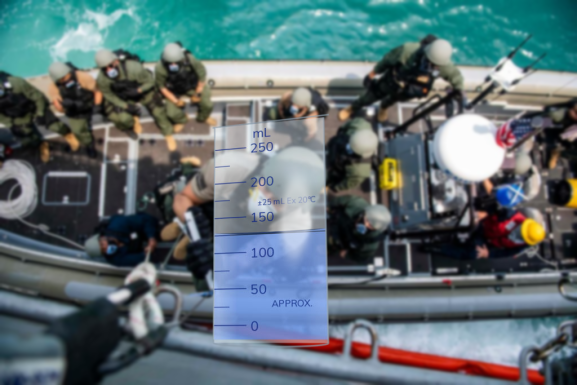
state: 125 mL
